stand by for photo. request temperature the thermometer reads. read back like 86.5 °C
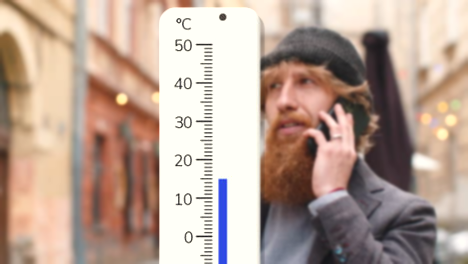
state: 15 °C
